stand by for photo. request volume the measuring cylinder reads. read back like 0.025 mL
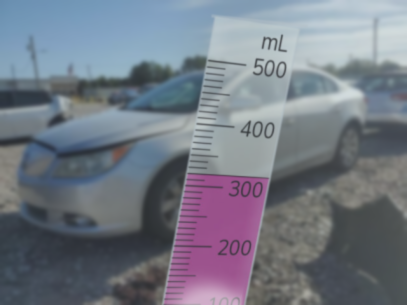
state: 320 mL
